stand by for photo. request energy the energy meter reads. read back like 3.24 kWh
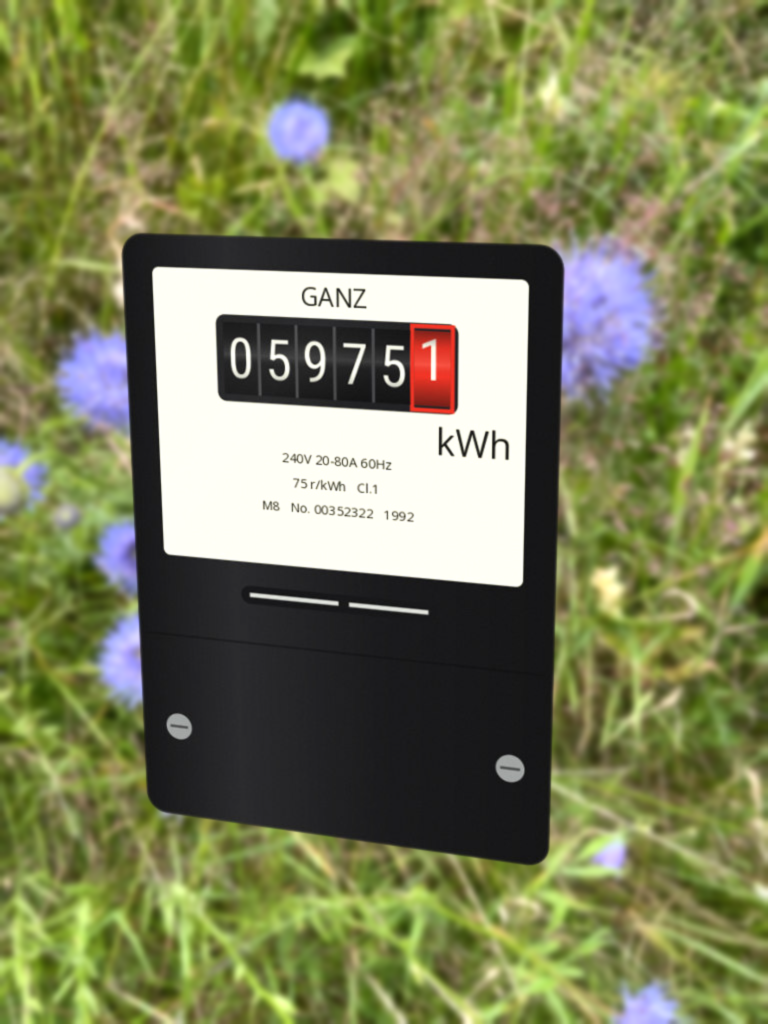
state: 5975.1 kWh
